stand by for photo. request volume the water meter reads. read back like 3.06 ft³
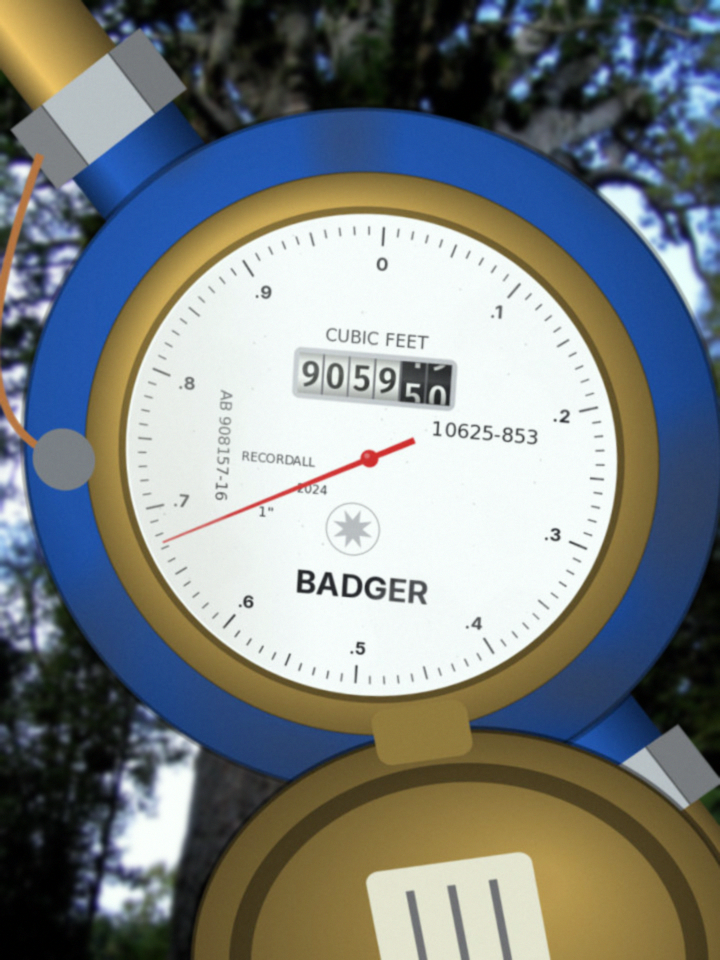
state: 905949.67 ft³
